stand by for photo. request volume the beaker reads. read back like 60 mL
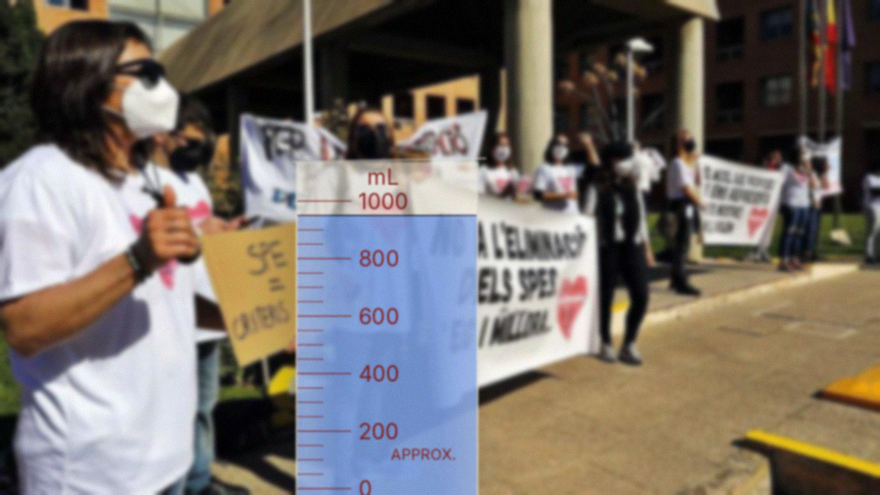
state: 950 mL
